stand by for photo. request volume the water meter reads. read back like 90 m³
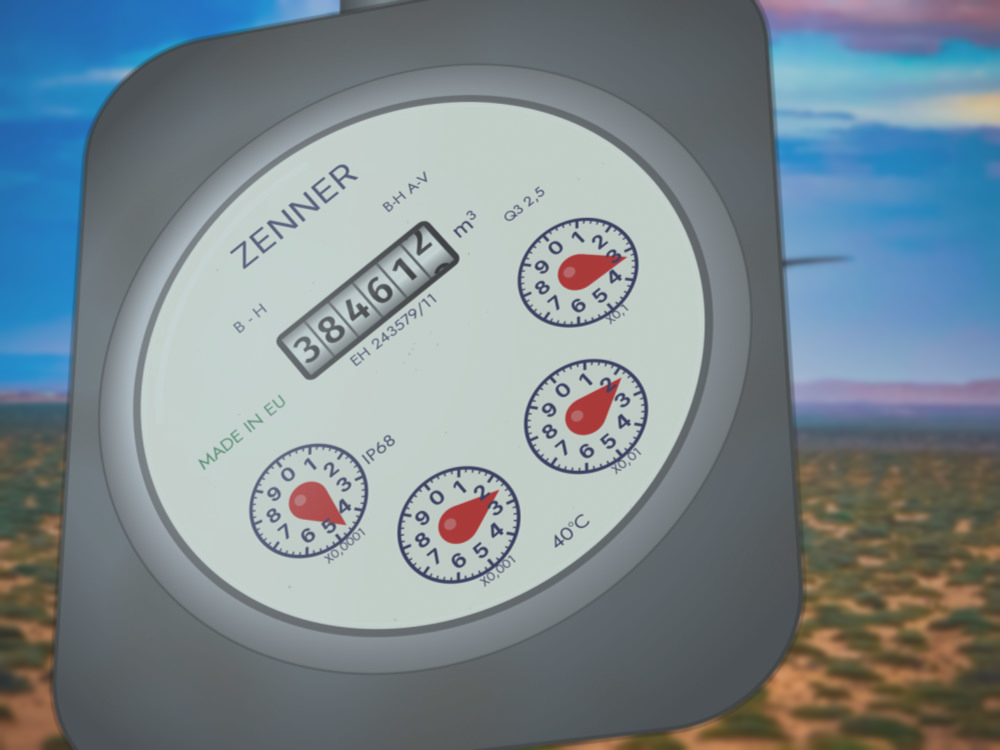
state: 384612.3224 m³
